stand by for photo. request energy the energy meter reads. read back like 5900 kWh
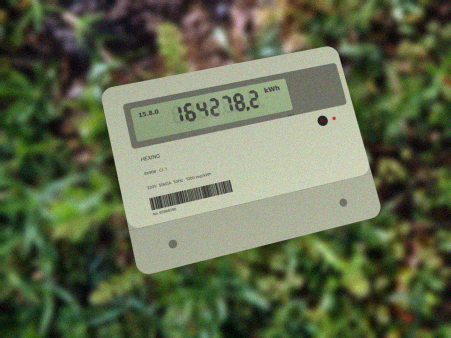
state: 164278.2 kWh
